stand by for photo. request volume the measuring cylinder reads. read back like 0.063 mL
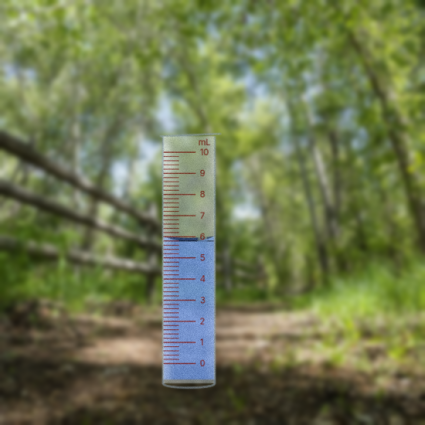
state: 5.8 mL
